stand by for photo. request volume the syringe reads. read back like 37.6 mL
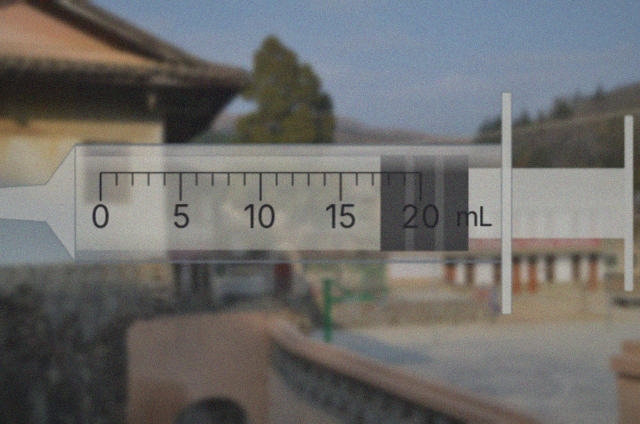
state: 17.5 mL
